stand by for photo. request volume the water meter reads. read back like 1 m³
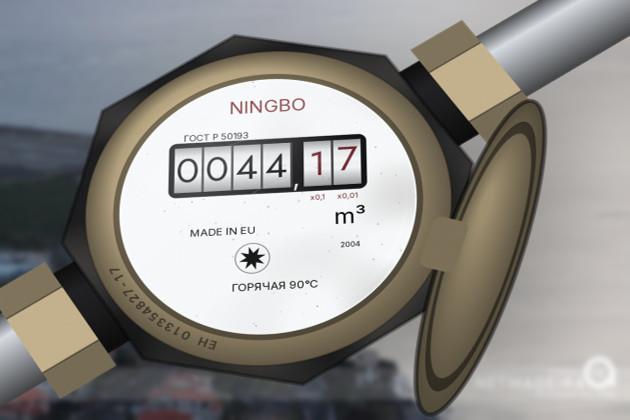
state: 44.17 m³
